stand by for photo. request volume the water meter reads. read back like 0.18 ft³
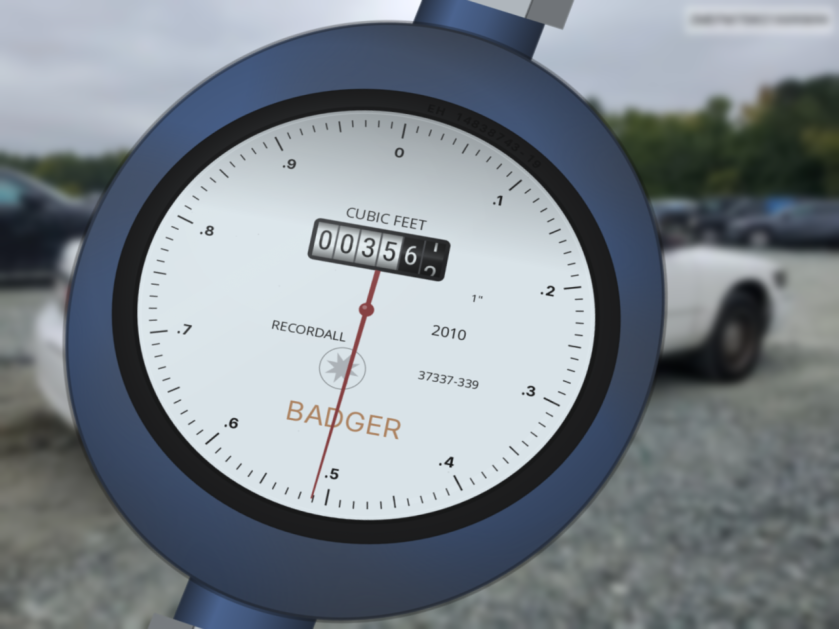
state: 3561.51 ft³
